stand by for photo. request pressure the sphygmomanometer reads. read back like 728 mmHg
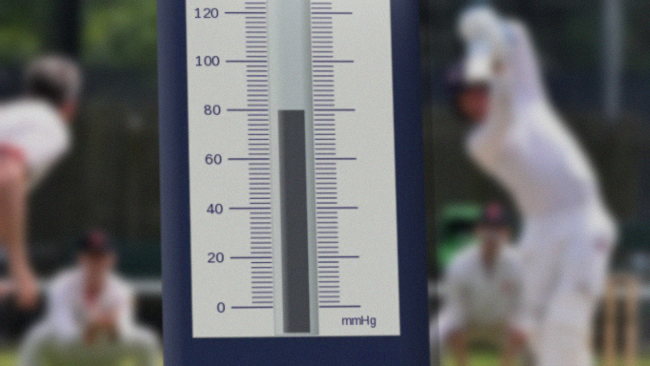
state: 80 mmHg
